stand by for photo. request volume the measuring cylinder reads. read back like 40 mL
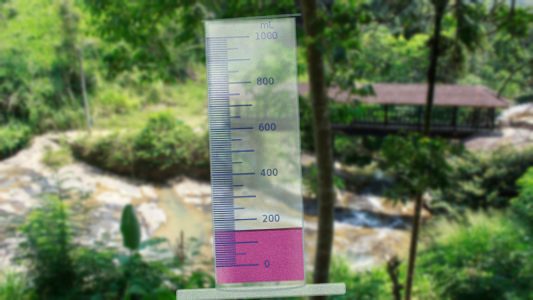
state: 150 mL
